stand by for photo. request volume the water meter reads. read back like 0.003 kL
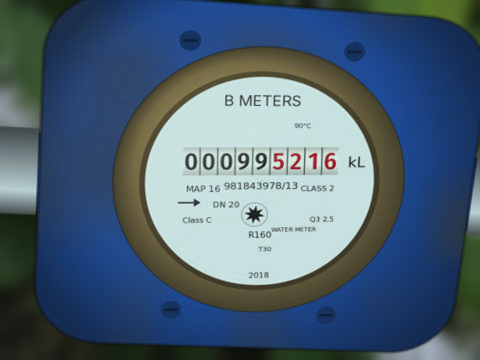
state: 99.5216 kL
